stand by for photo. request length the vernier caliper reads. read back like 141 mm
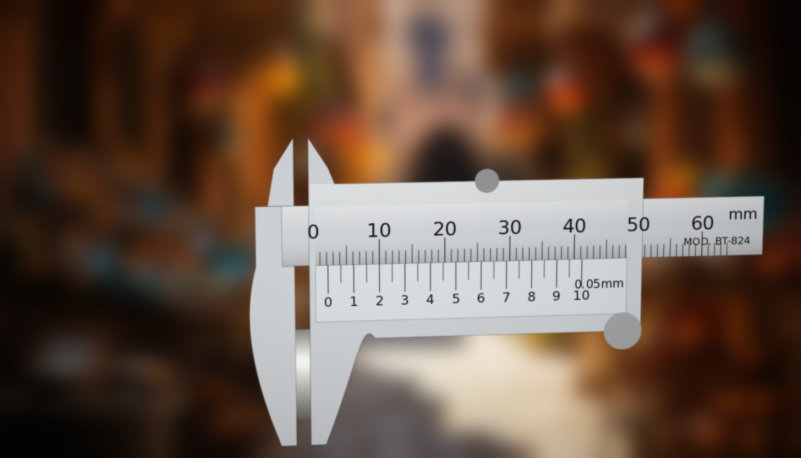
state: 2.2 mm
